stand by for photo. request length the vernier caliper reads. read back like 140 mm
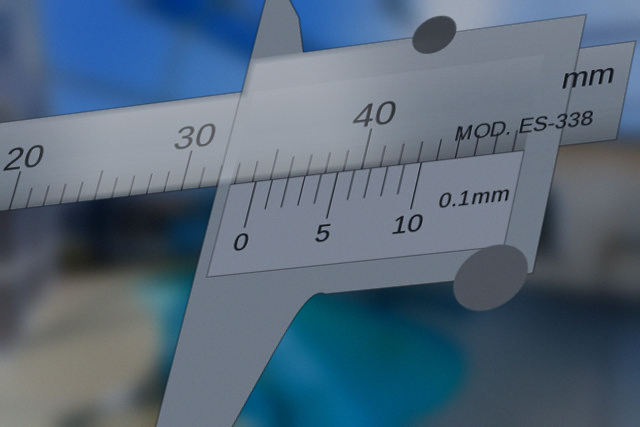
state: 34.2 mm
